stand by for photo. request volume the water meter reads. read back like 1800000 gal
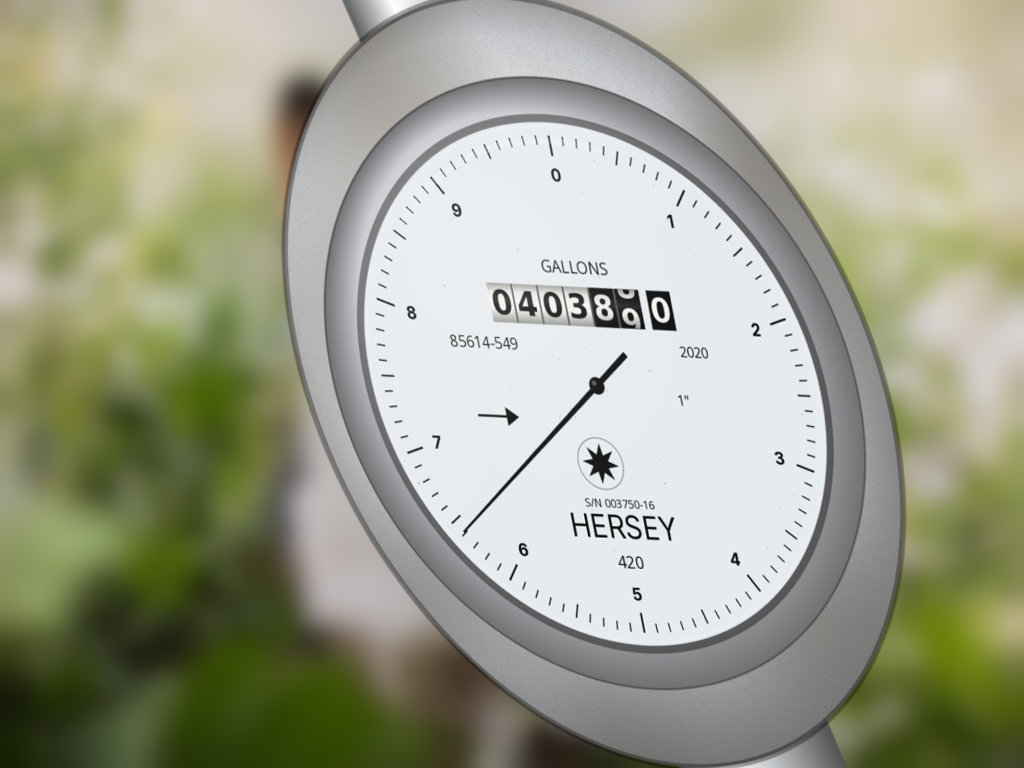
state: 403886.4 gal
